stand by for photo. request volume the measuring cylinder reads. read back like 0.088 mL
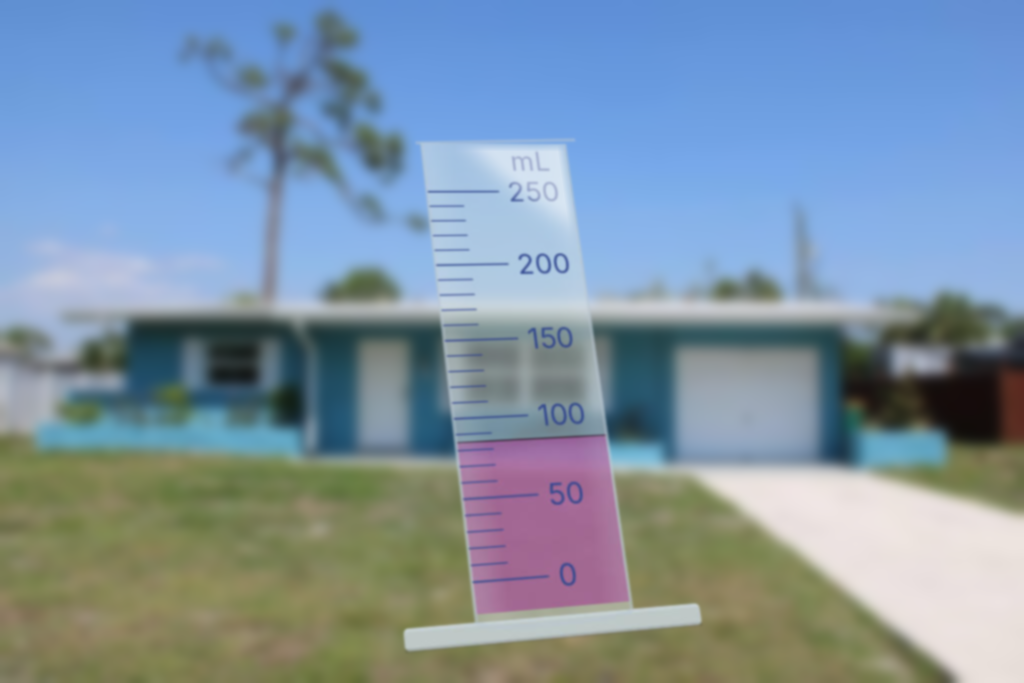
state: 85 mL
